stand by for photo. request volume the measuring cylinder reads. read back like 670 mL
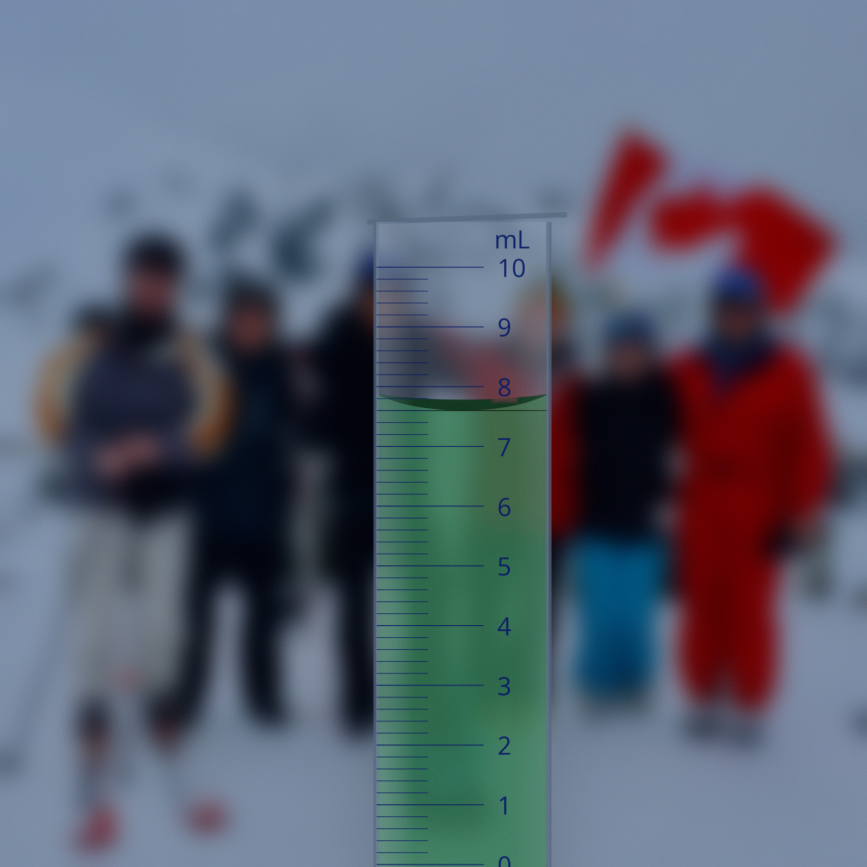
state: 7.6 mL
